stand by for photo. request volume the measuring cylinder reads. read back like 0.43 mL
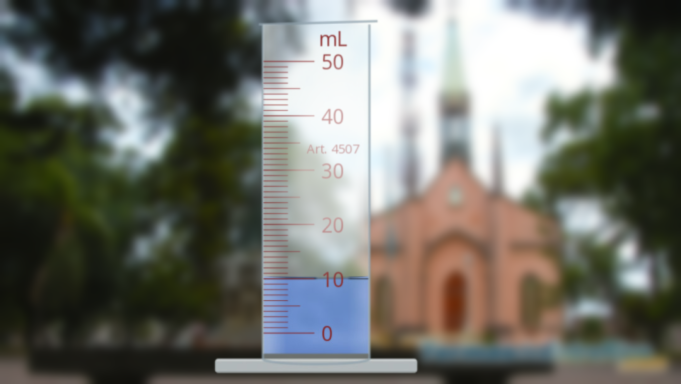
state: 10 mL
